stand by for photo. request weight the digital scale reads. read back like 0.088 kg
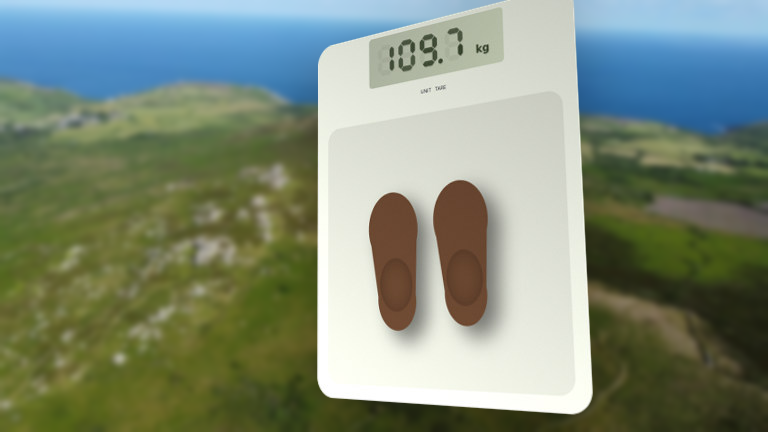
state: 109.7 kg
